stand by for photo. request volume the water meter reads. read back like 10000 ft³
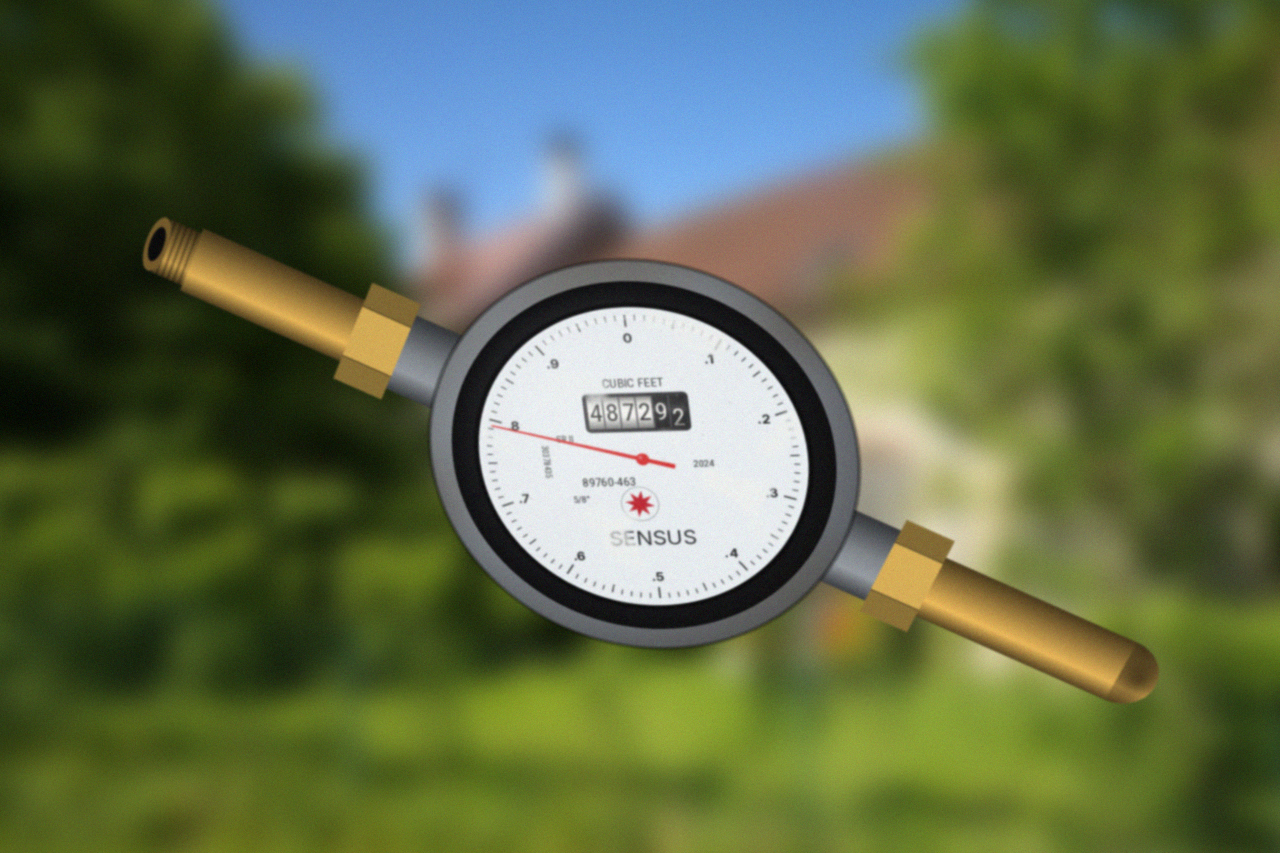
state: 487291.79 ft³
